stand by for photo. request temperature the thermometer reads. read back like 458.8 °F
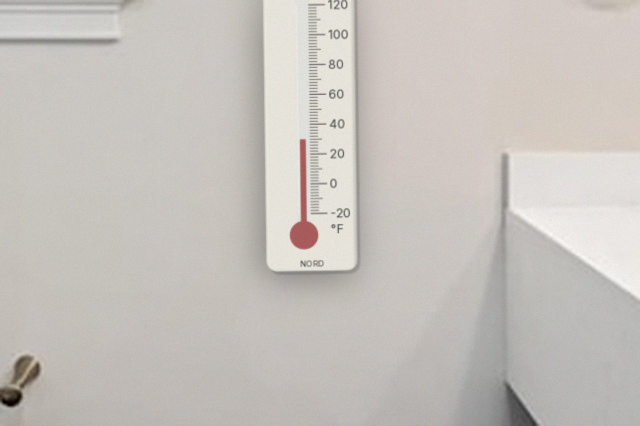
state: 30 °F
